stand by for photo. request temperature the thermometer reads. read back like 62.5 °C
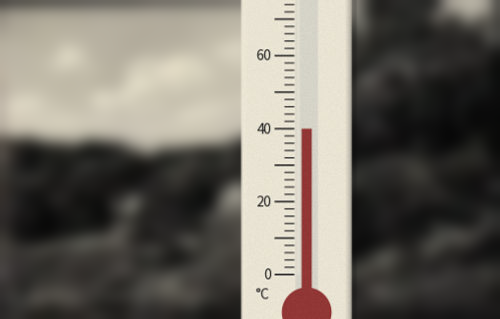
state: 40 °C
